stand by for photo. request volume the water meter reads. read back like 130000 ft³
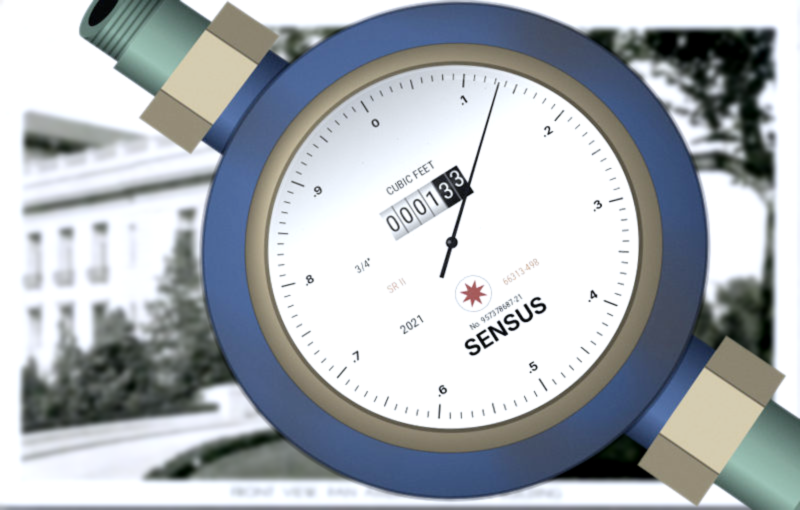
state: 133.13 ft³
